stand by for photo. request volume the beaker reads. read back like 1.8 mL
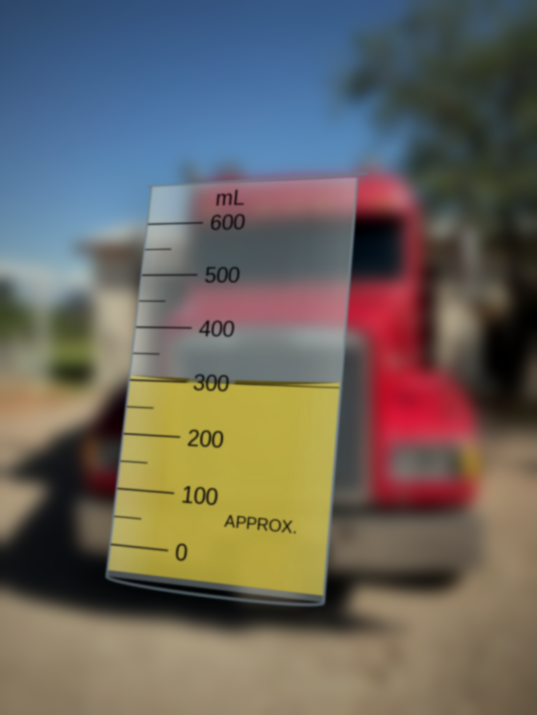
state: 300 mL
